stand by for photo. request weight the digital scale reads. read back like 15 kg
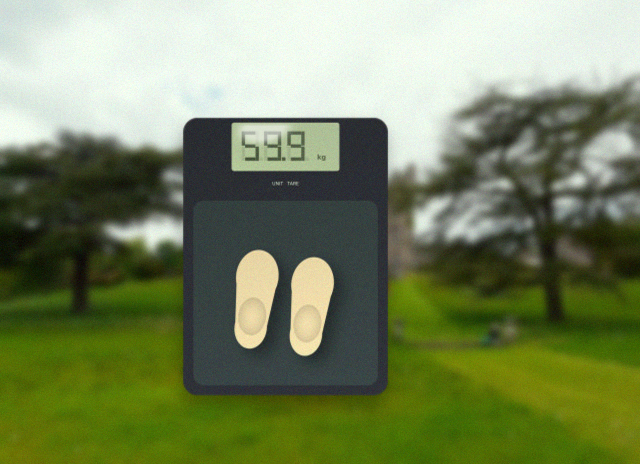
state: 59.9 kg
